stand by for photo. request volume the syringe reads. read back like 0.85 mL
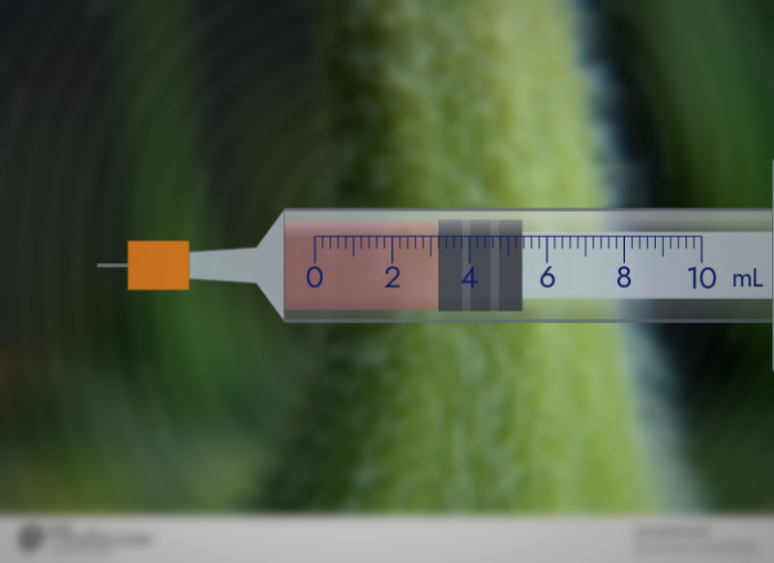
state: 3.2 mL
